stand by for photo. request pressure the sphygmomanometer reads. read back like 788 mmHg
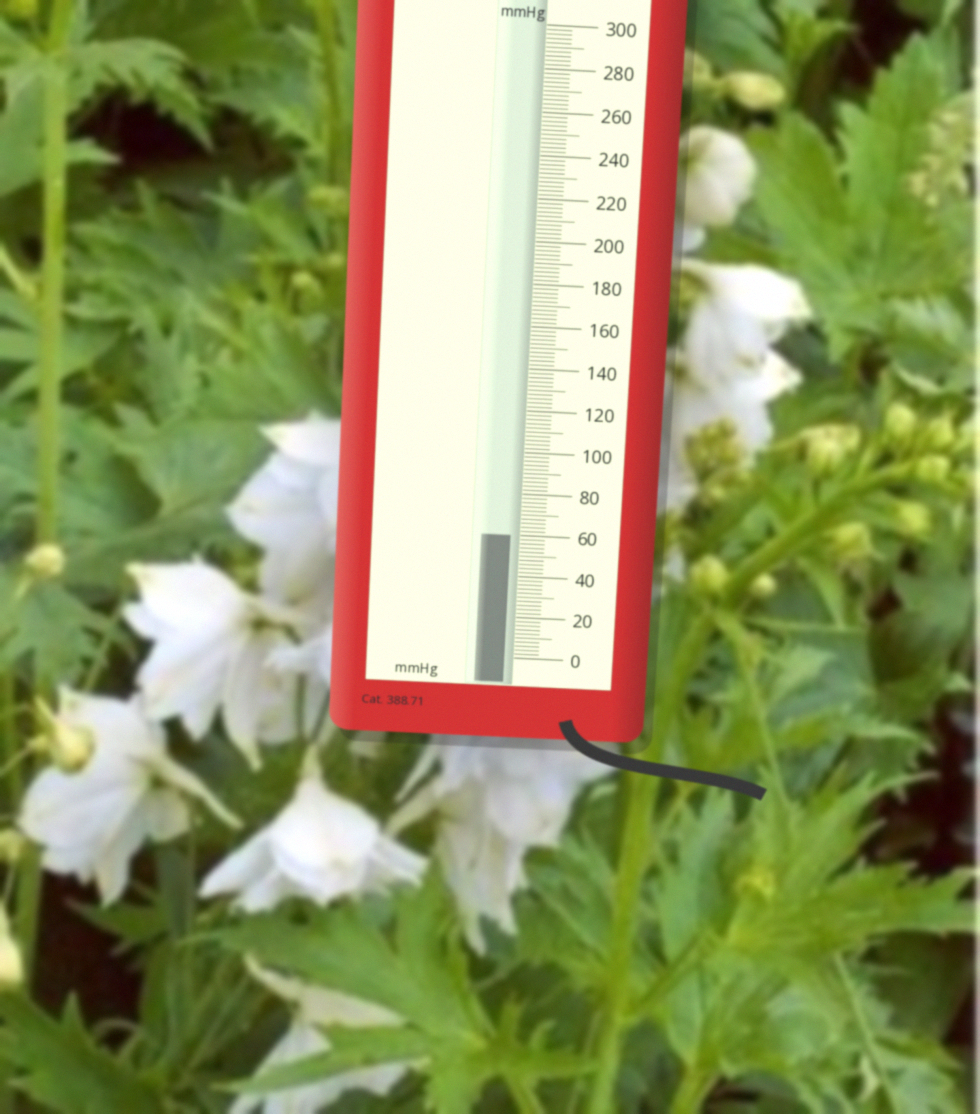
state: 60 mmHg
